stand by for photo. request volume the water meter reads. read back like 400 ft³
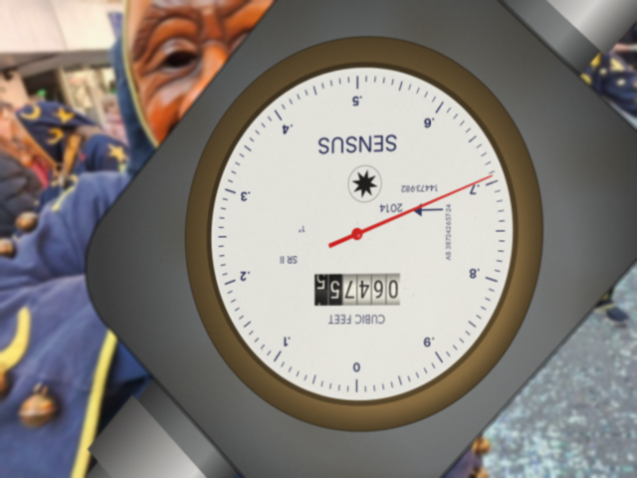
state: 64754.69 ft³
